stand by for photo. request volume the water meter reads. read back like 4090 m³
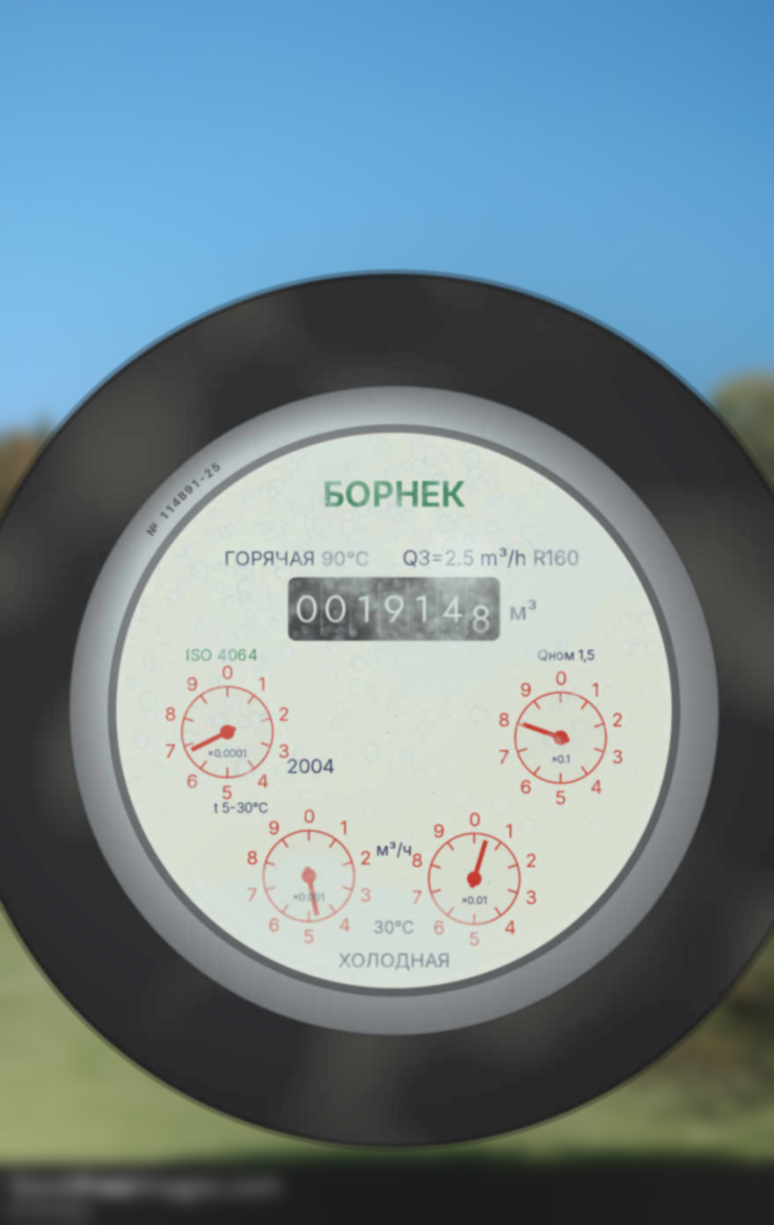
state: 19147.8046 m³
